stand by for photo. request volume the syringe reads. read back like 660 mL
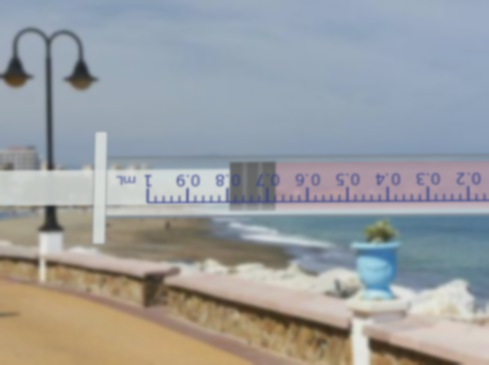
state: 0.68 mL
